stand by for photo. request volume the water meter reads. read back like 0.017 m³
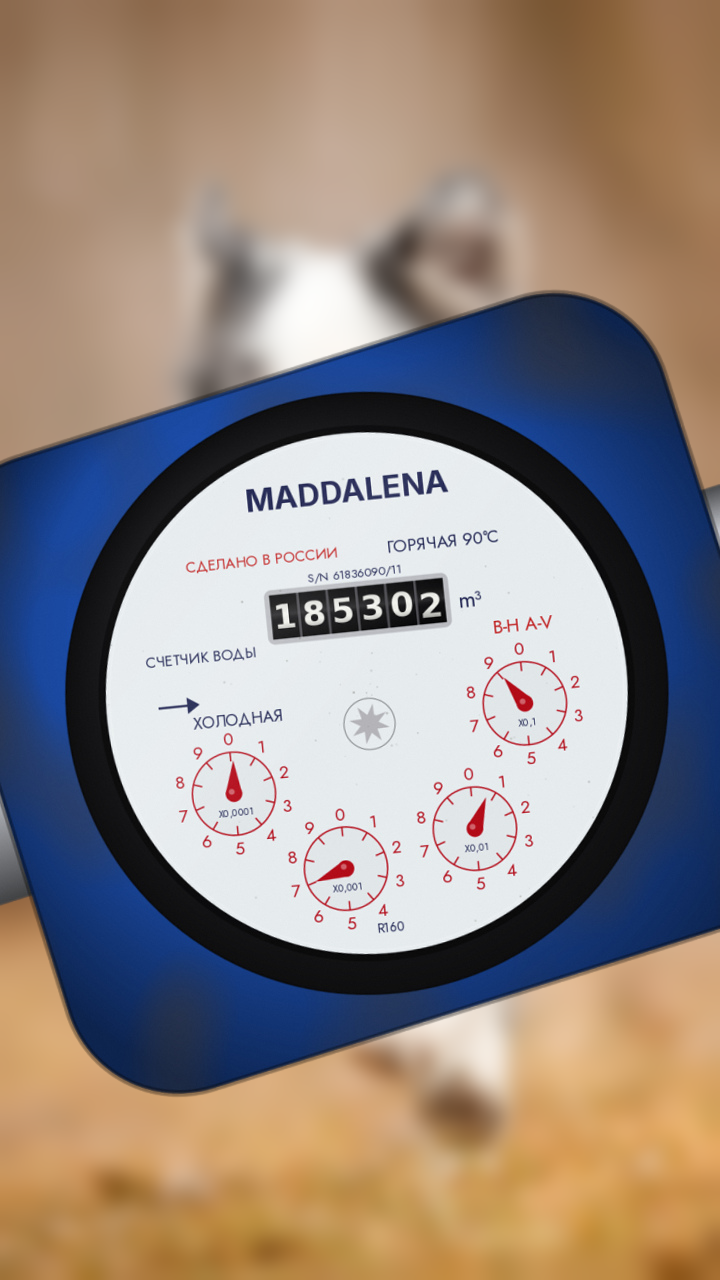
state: 185301.9070 m³
